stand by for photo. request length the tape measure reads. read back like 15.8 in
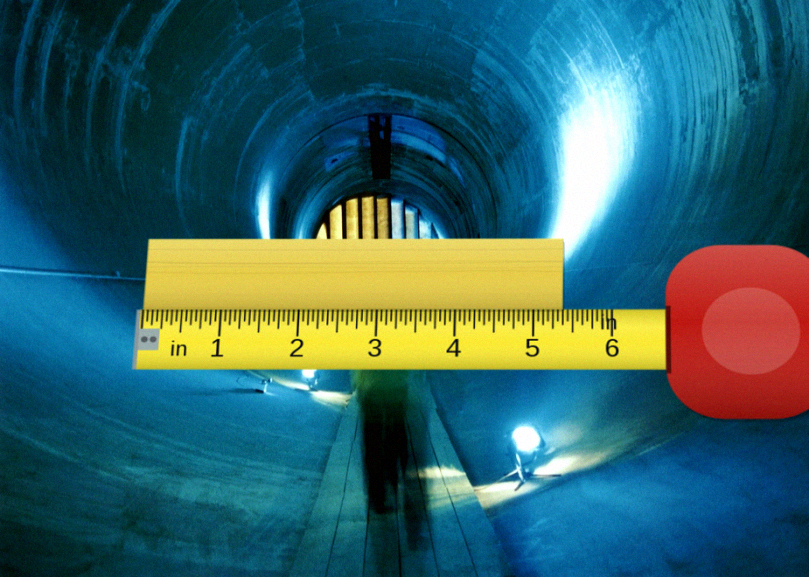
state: 5.375 in
